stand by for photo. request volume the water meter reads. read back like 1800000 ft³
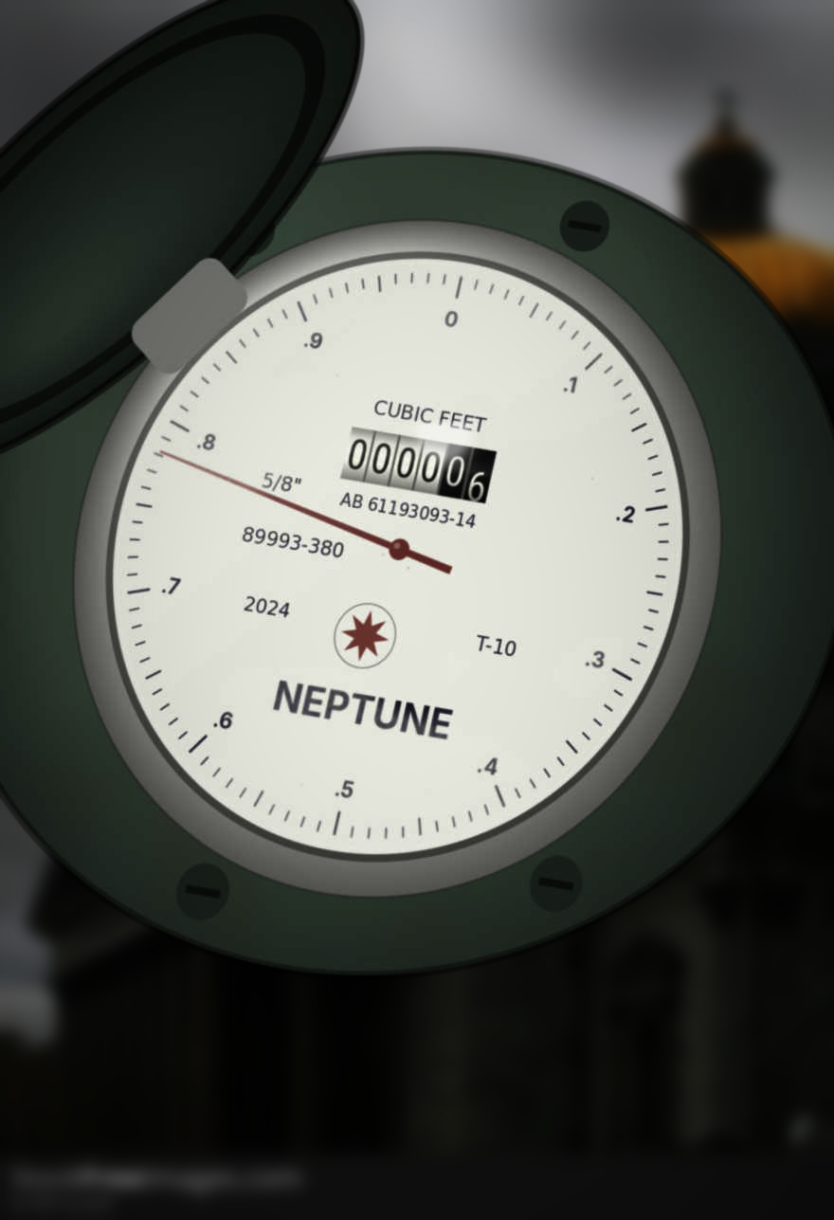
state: 5.78 ft³
